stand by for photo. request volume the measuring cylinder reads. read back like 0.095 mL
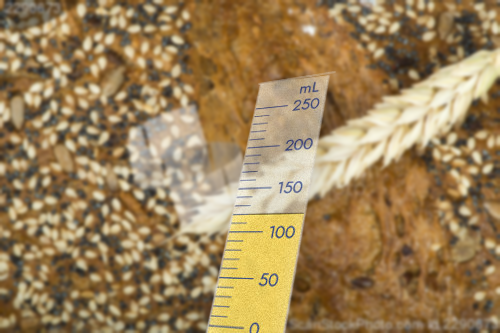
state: 120 mL
